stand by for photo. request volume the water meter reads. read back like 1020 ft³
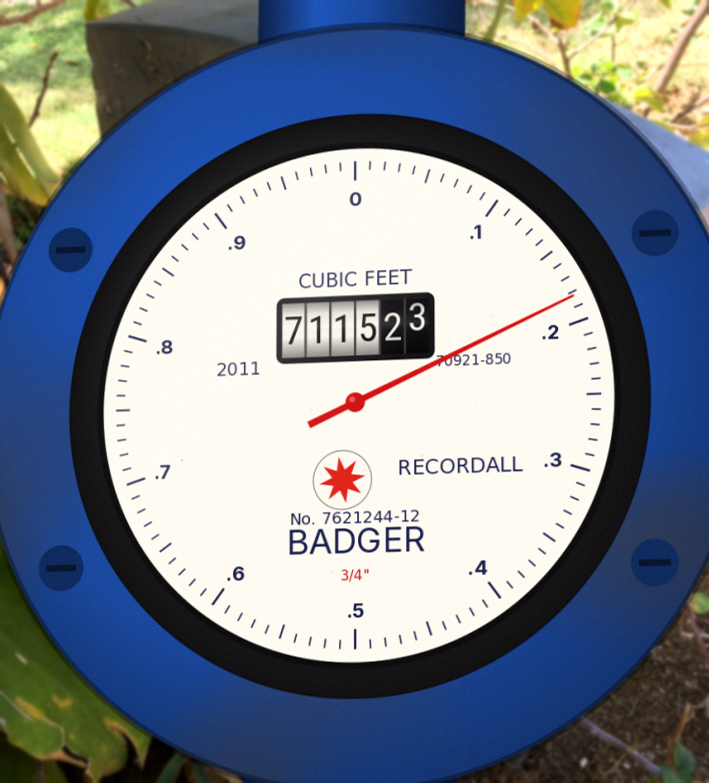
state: 711523.18 ft³
